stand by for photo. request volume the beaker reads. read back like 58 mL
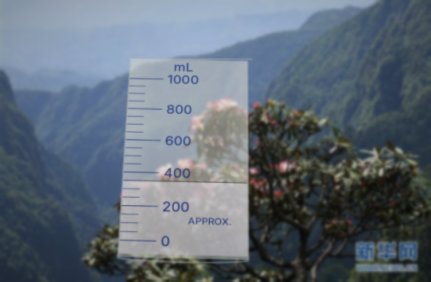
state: 350 mL
